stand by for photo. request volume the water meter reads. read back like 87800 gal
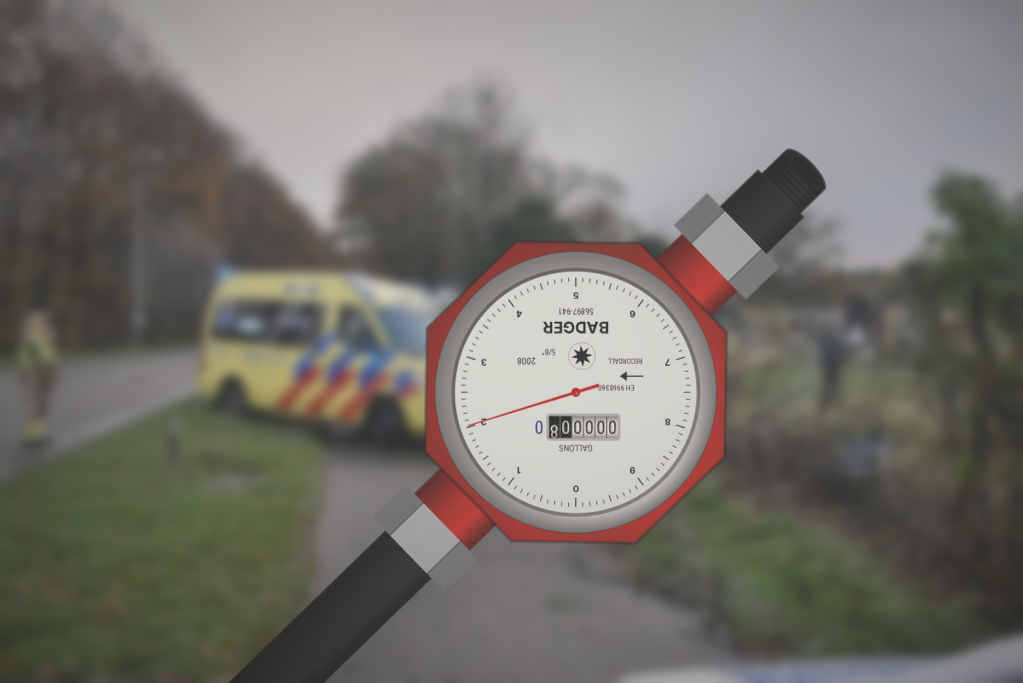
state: 82.0 gal
